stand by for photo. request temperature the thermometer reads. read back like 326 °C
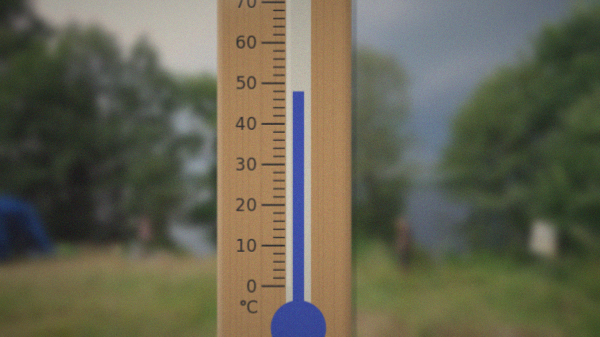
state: 48 °C
